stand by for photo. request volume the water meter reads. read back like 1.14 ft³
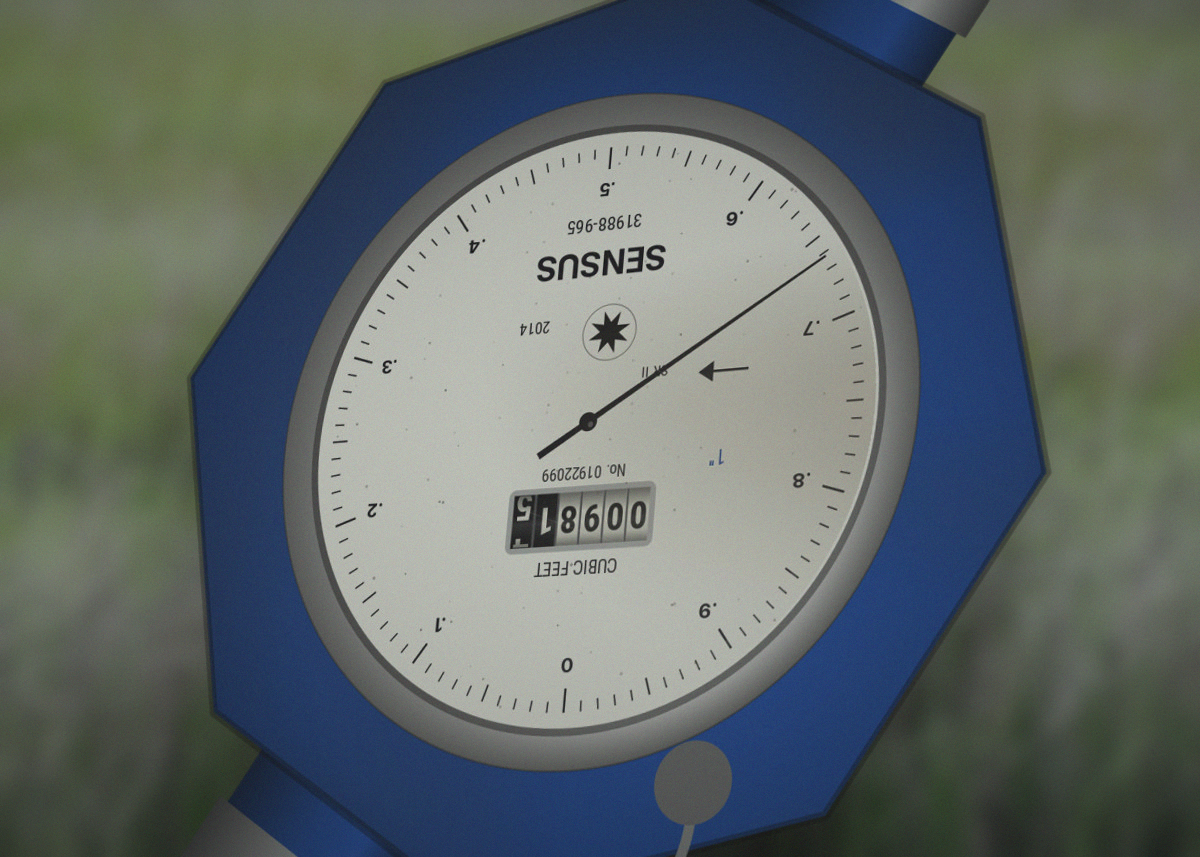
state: 9814.66 ft³
